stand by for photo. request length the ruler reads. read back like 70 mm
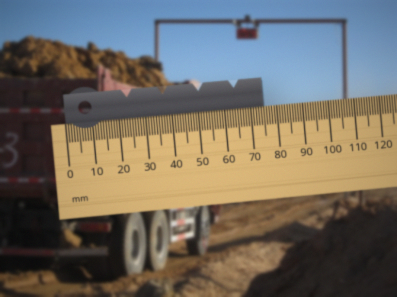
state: 75 mm
